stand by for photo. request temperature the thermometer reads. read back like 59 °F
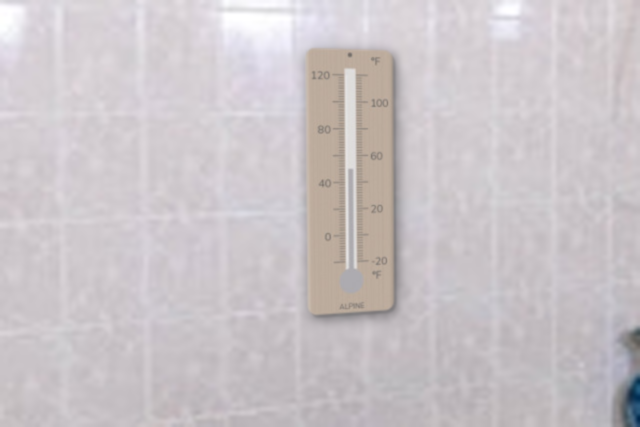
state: 50 °F
